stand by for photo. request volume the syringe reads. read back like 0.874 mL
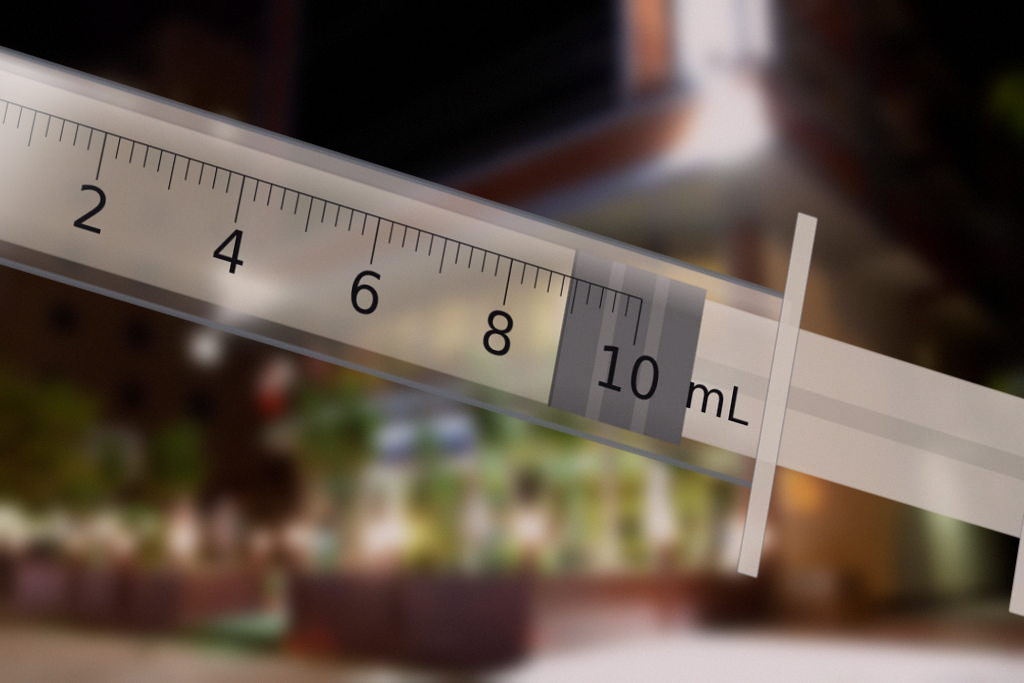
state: 8.9 mL
